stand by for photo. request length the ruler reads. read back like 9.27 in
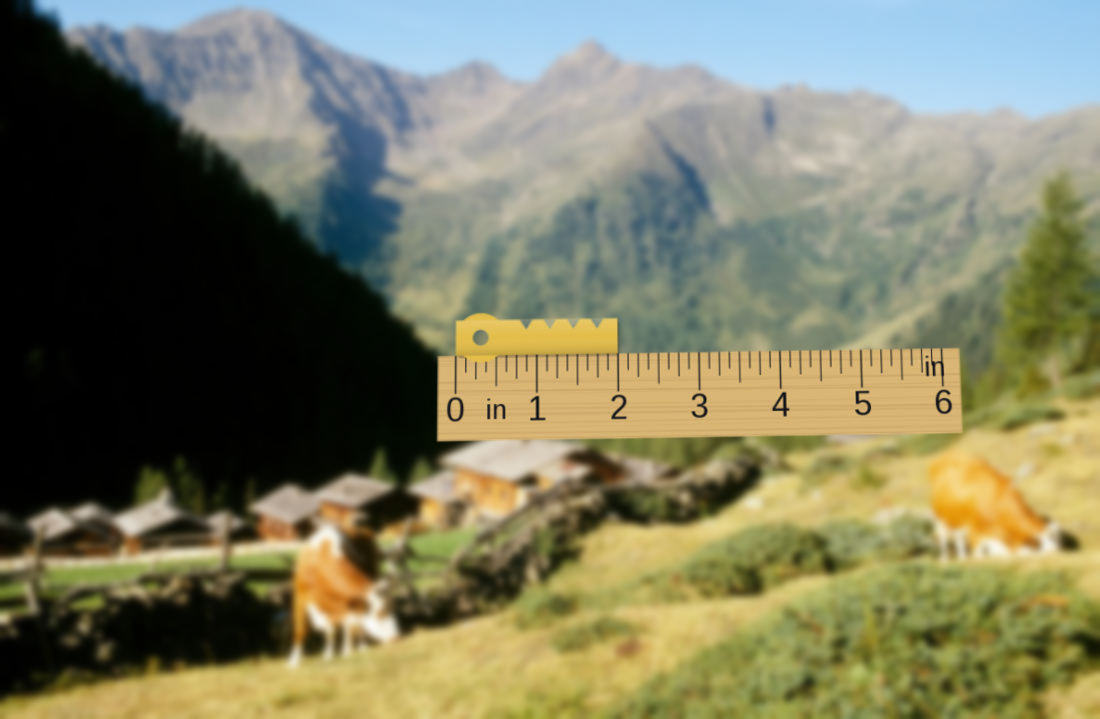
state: 2 in
